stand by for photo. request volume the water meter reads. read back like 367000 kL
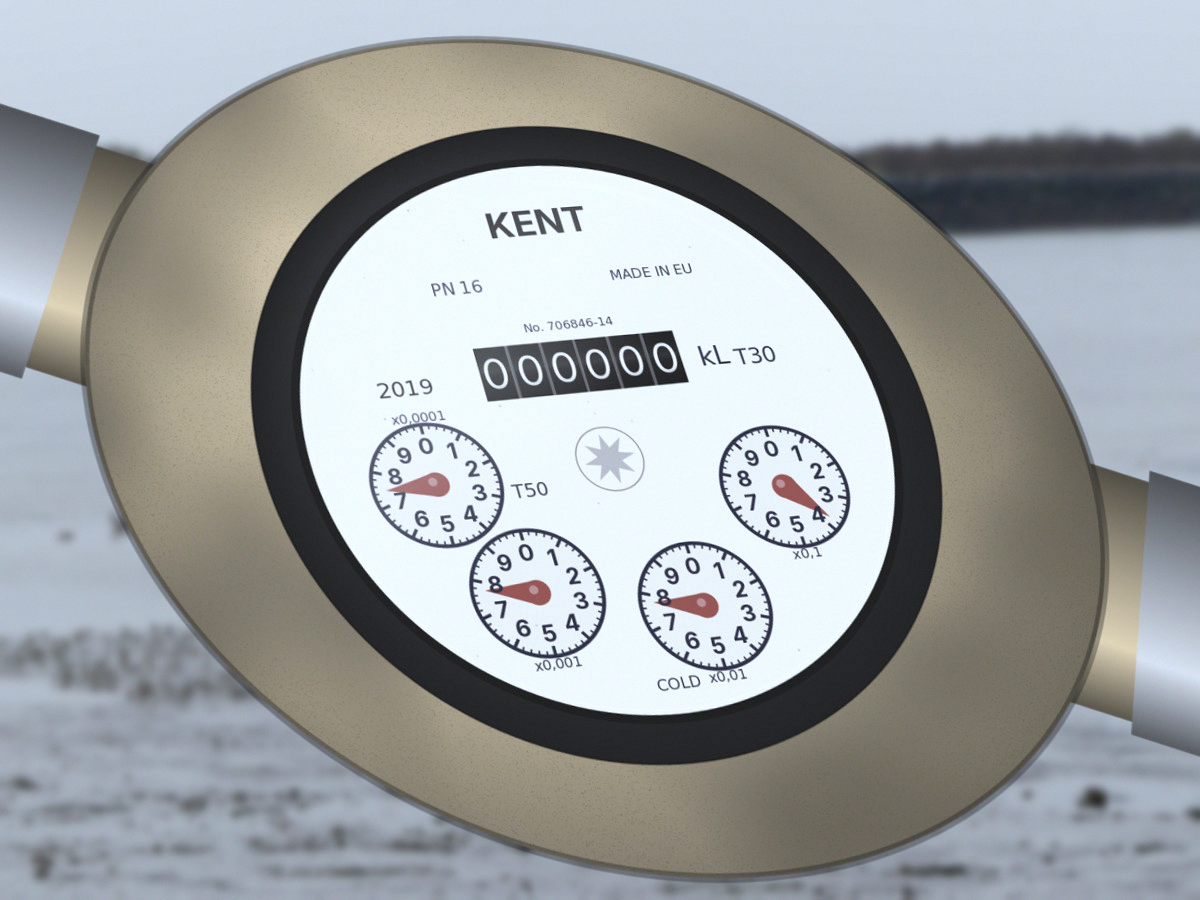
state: 0.3777 kL
